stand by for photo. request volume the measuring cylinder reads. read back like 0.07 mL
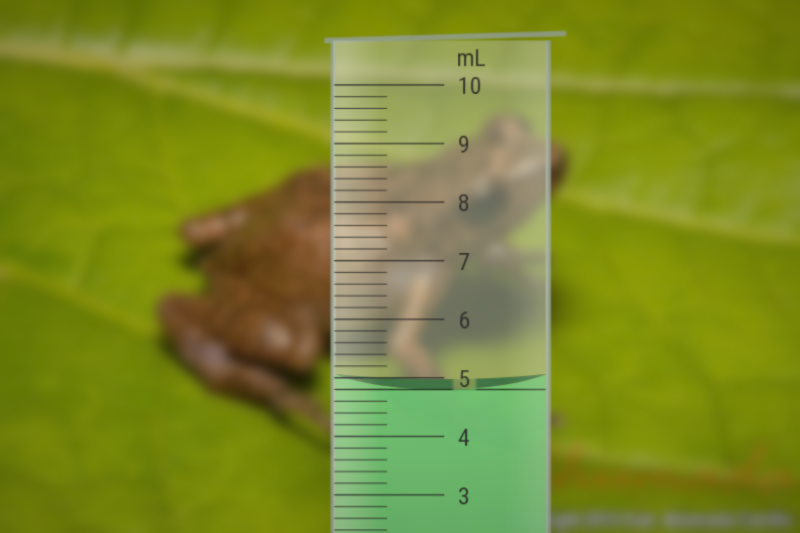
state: 4.8 mL
